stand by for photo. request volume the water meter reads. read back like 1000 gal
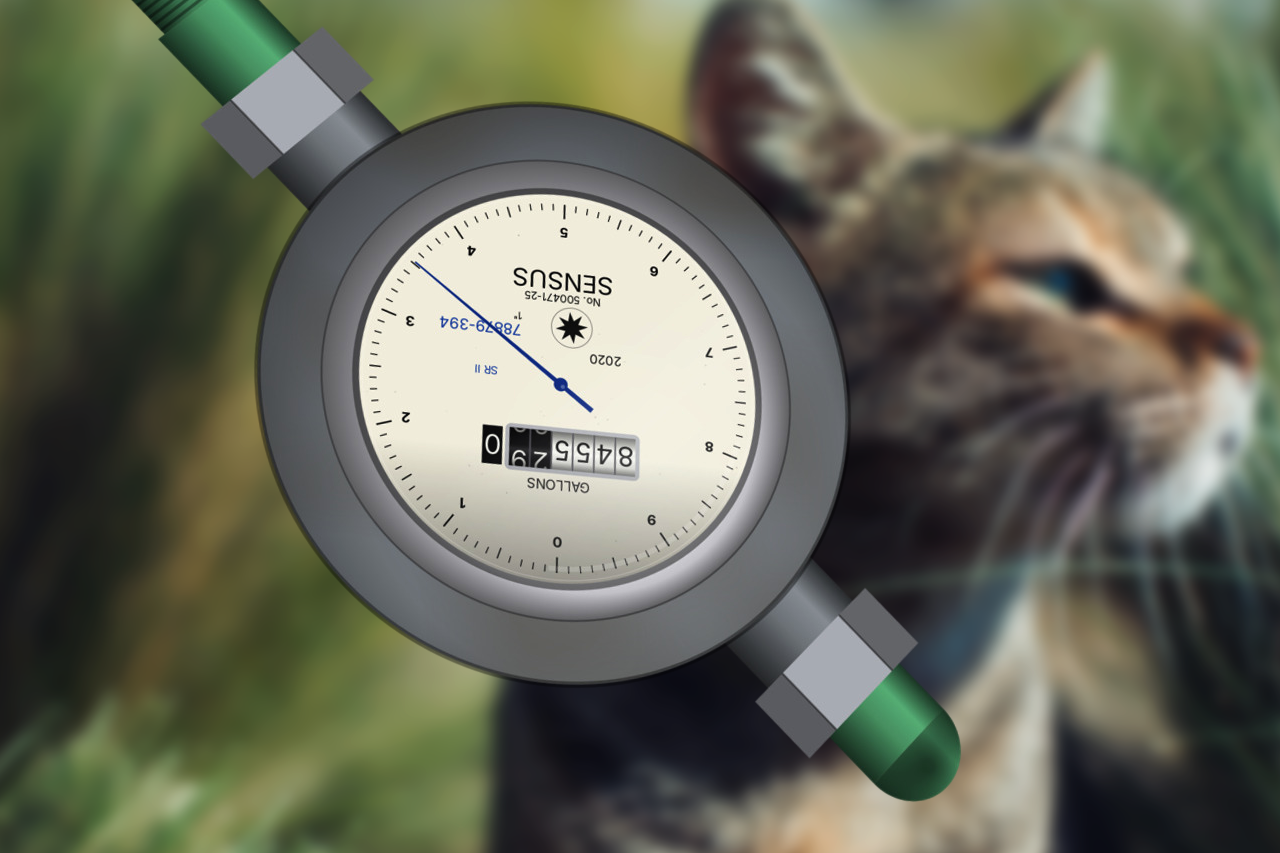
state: 8455293.5 gal
